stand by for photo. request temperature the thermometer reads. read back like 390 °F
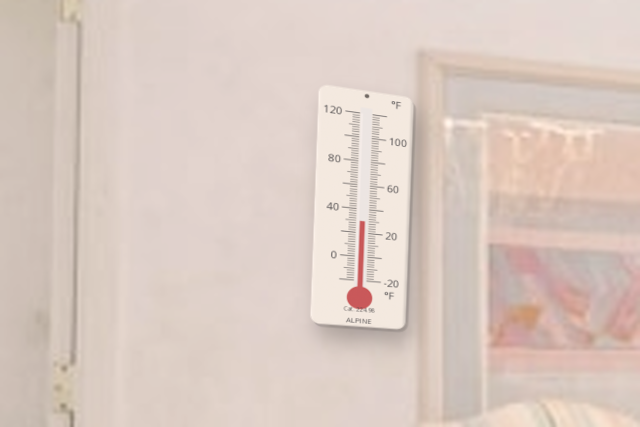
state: 30 °F
